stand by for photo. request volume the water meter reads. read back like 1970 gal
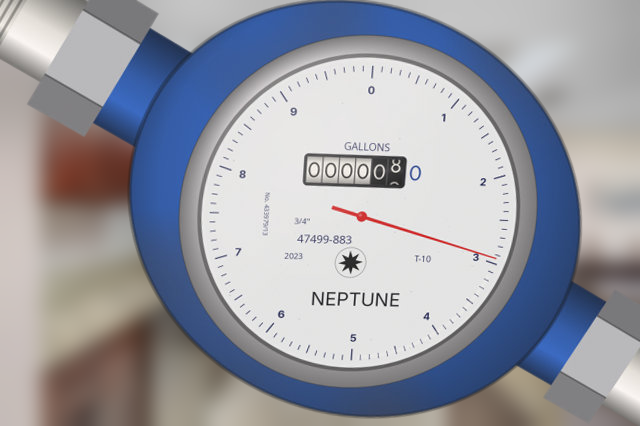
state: 82.9 gal
